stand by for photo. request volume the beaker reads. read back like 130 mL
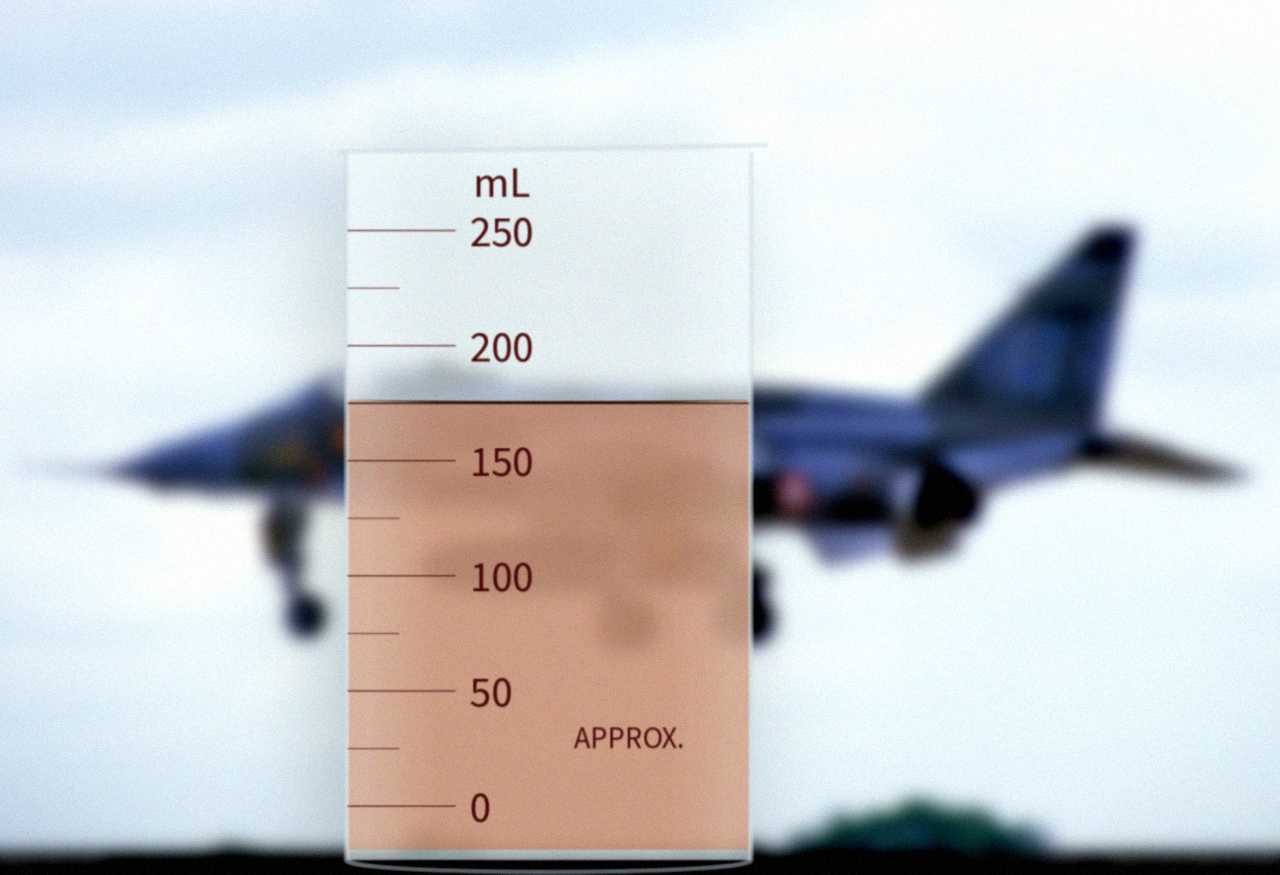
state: 175 mL
